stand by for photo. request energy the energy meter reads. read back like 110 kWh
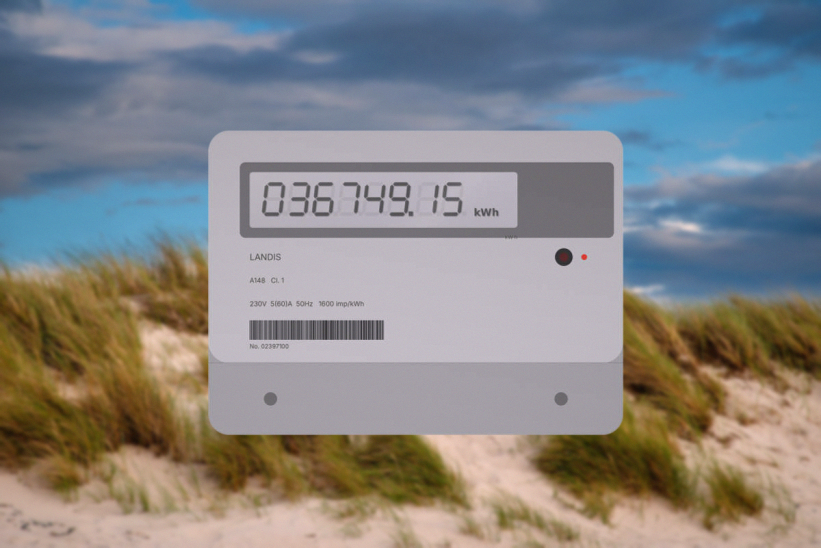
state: 36749.15 kWh
